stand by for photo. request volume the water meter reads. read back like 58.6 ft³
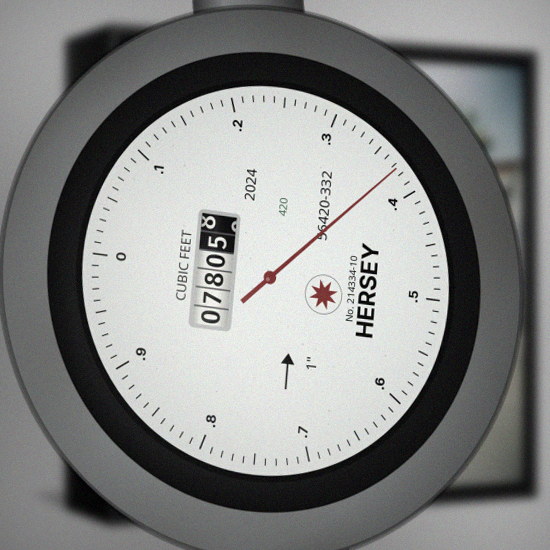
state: 78058.37 ft³
